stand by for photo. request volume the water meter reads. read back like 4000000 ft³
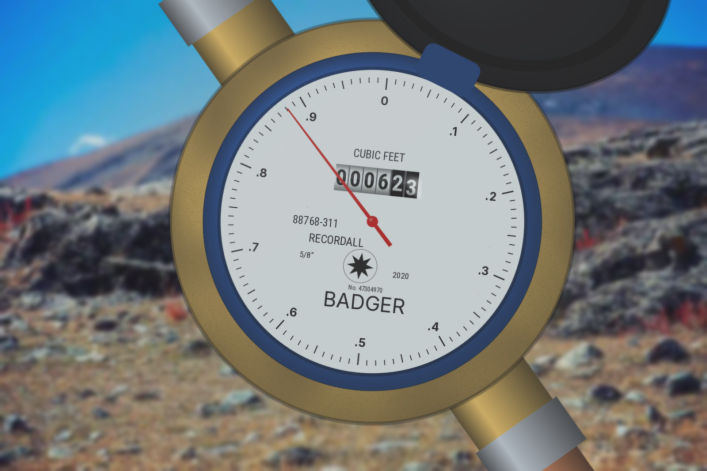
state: 622.88 ft³
